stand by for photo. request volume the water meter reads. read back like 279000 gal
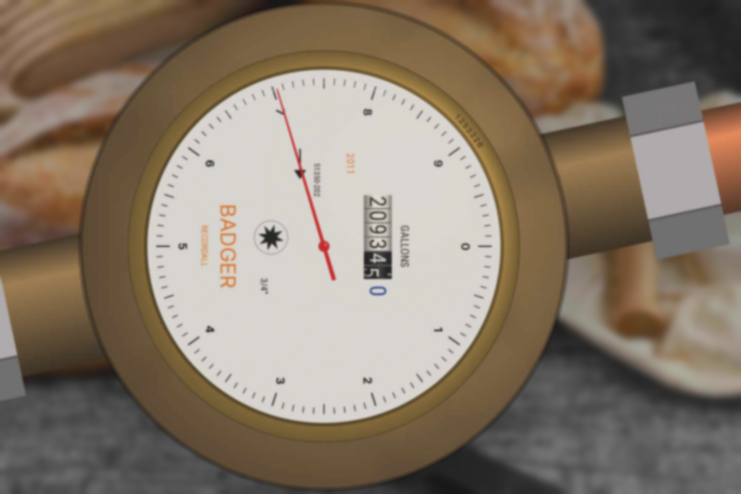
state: 2093447.0 gal
